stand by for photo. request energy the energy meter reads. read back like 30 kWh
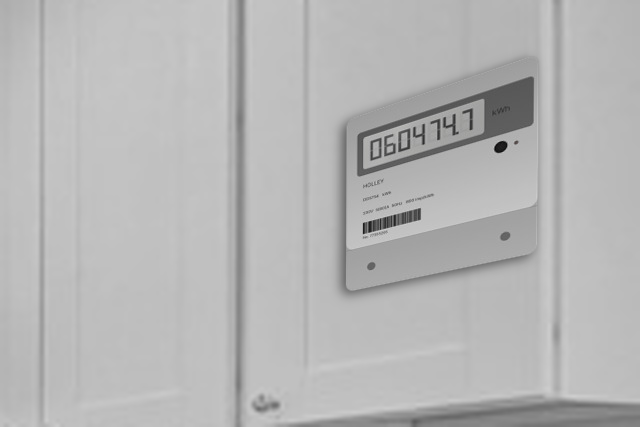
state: 60474.7 kWh
